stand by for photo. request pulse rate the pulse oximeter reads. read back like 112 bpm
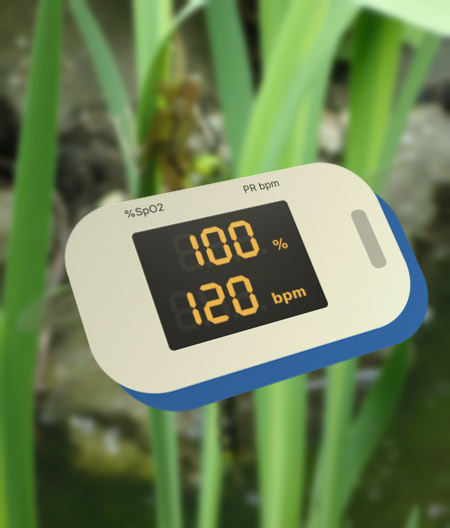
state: 120 bpm
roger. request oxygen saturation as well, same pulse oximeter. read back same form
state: 100 %
